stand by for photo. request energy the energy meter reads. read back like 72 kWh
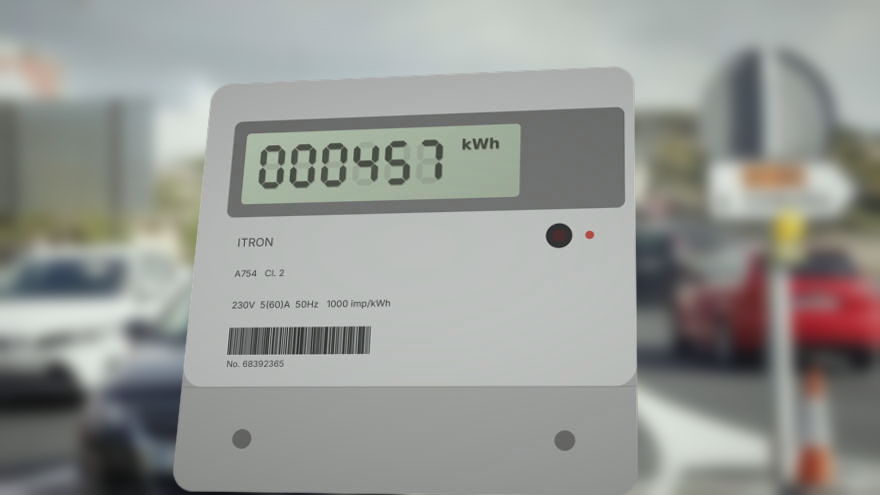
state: 457 kWh
